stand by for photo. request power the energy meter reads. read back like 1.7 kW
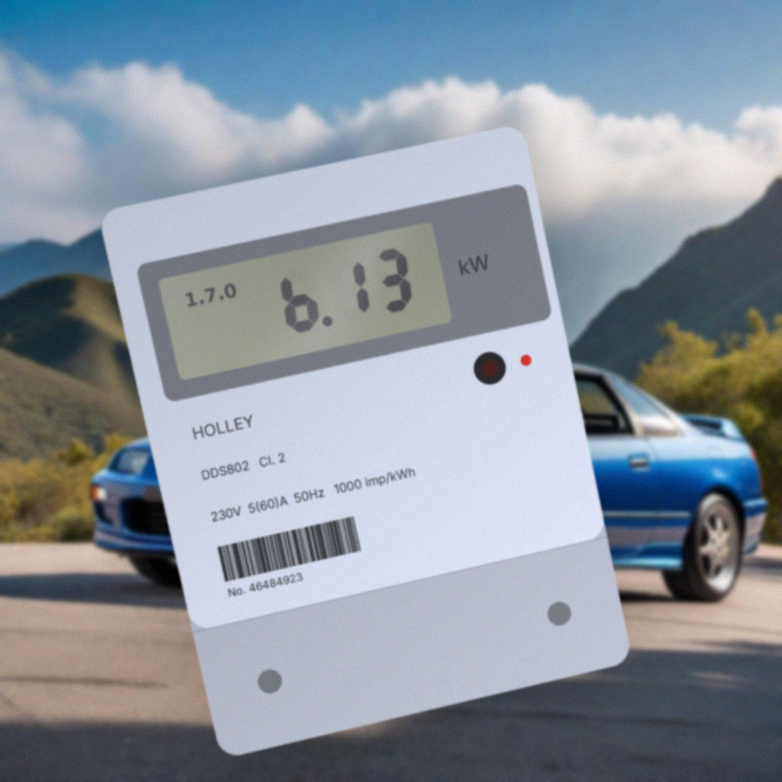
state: 6.13 kW
